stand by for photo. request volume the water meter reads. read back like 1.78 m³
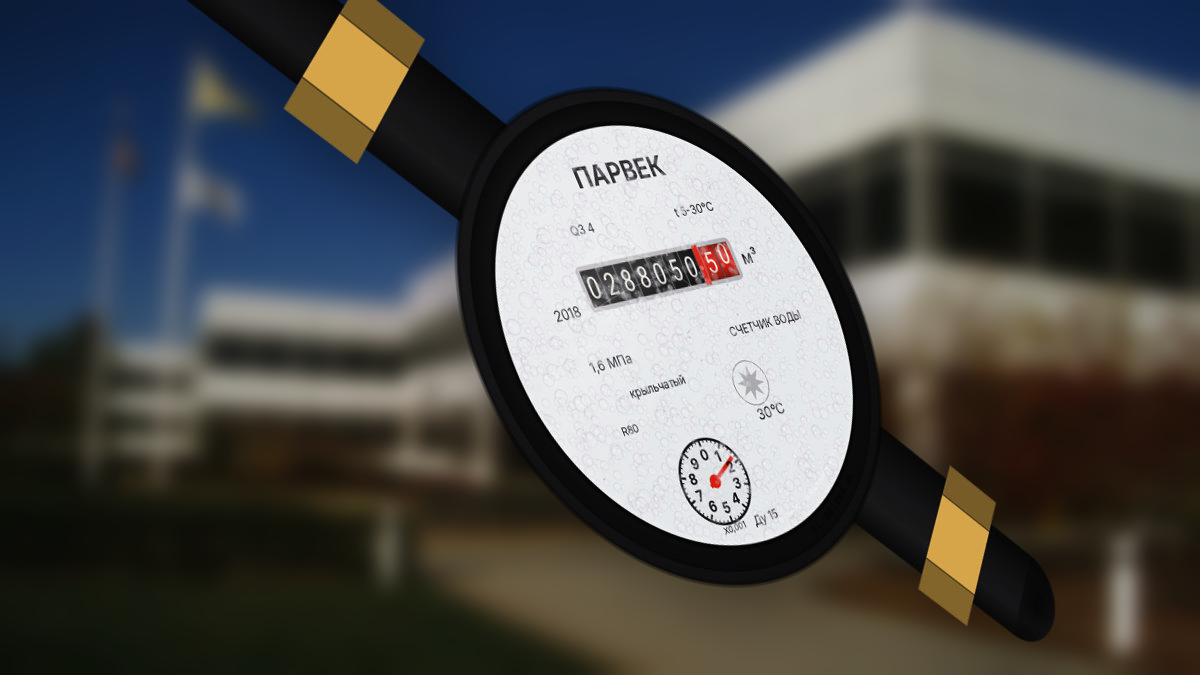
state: 288050.501 m³
